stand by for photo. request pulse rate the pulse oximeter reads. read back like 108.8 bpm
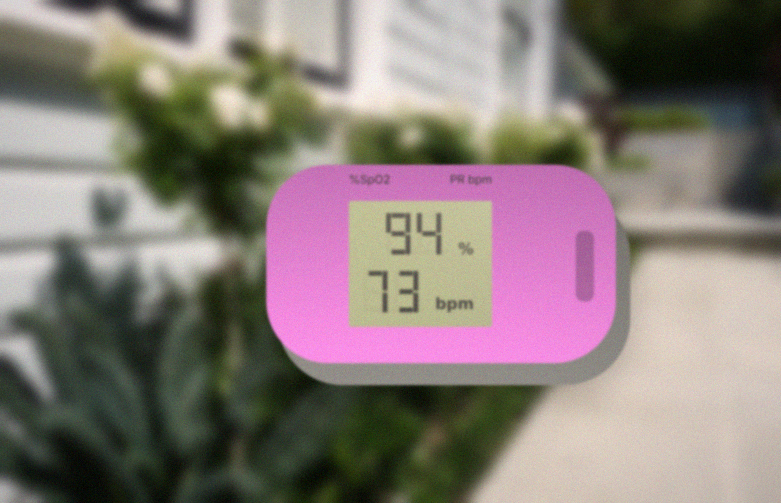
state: 73 bpm
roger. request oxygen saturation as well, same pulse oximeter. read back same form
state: 94 %
